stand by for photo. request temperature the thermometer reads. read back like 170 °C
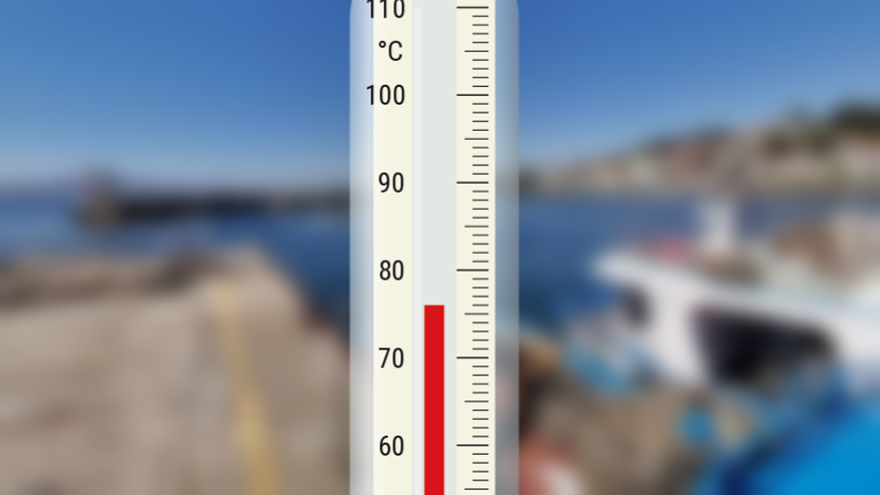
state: 76 °C
